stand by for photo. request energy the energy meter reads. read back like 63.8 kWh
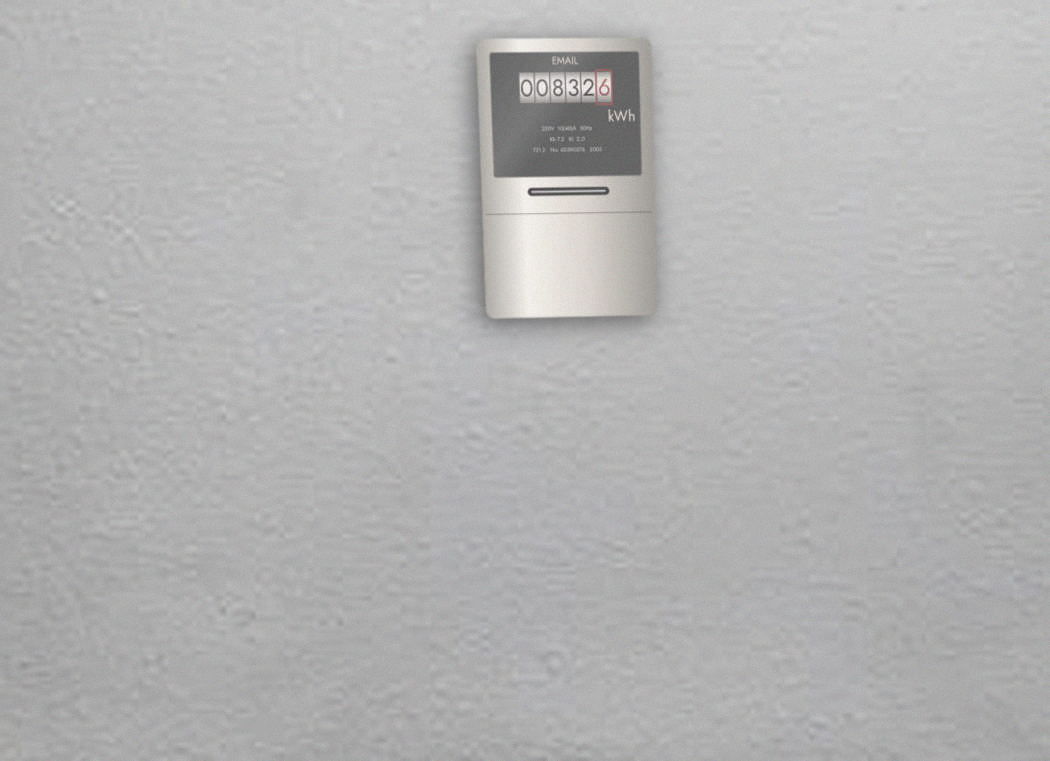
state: 832.6 kWh
